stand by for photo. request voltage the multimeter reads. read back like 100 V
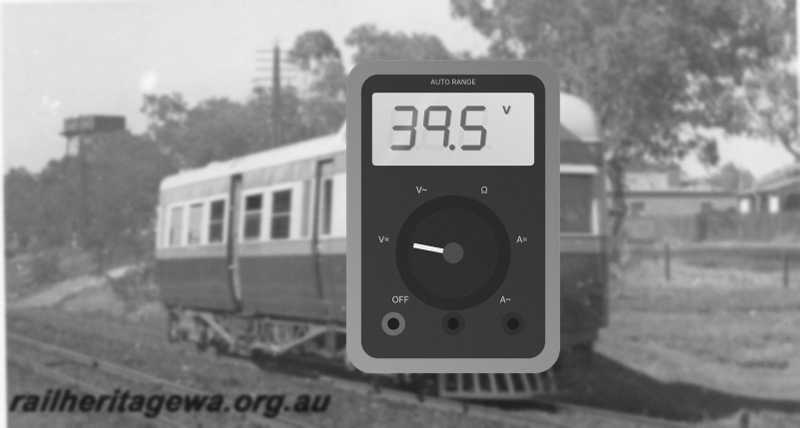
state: 39.5 V
